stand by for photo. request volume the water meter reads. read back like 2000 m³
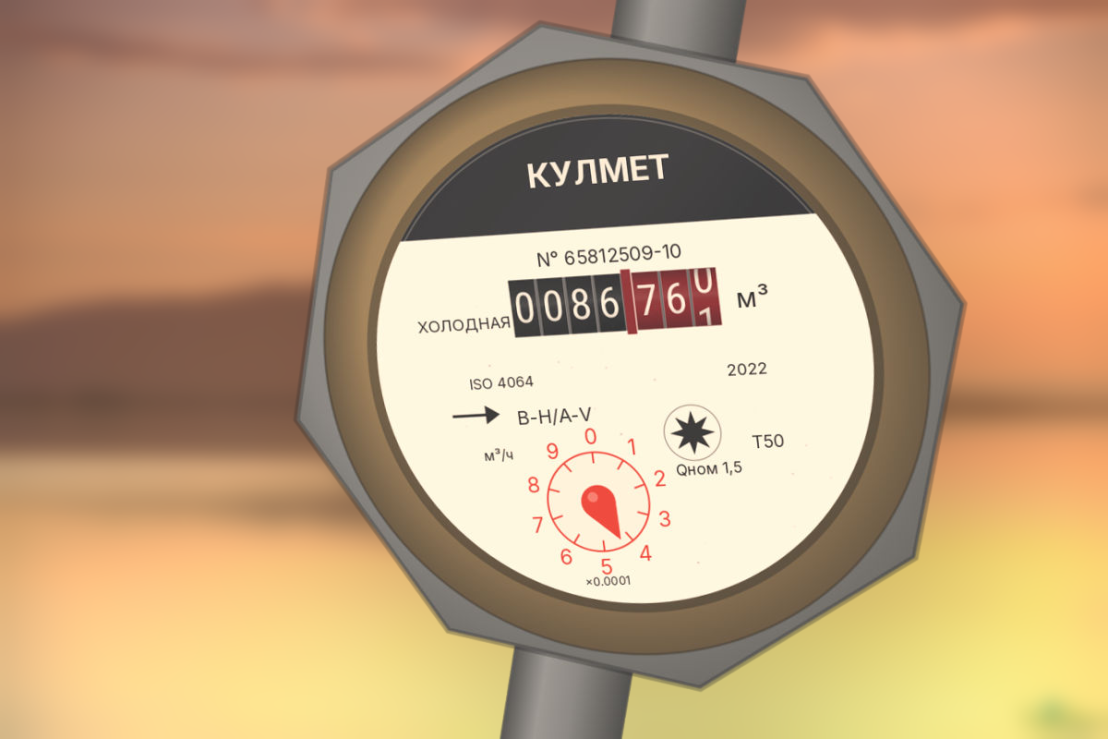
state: 86.7604 m³
